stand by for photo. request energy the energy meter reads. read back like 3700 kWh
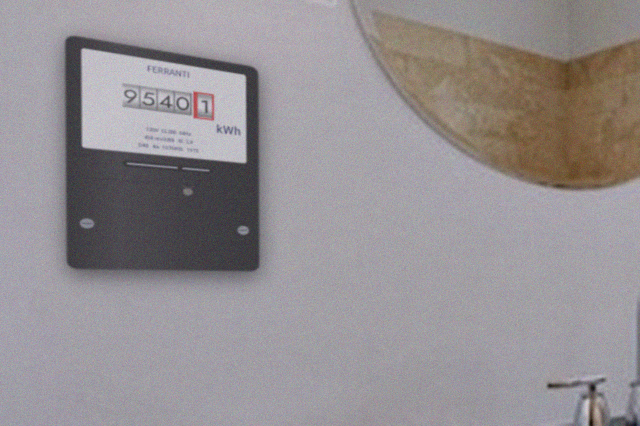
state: 9540.1 kWh
